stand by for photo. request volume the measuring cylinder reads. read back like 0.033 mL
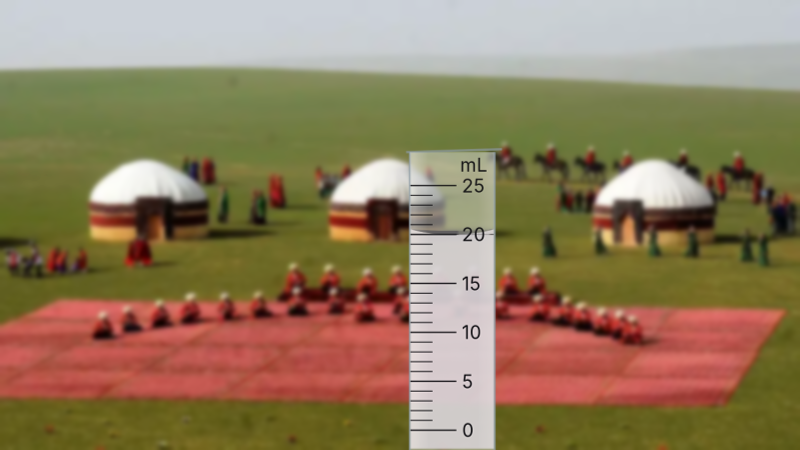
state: 20 mL
